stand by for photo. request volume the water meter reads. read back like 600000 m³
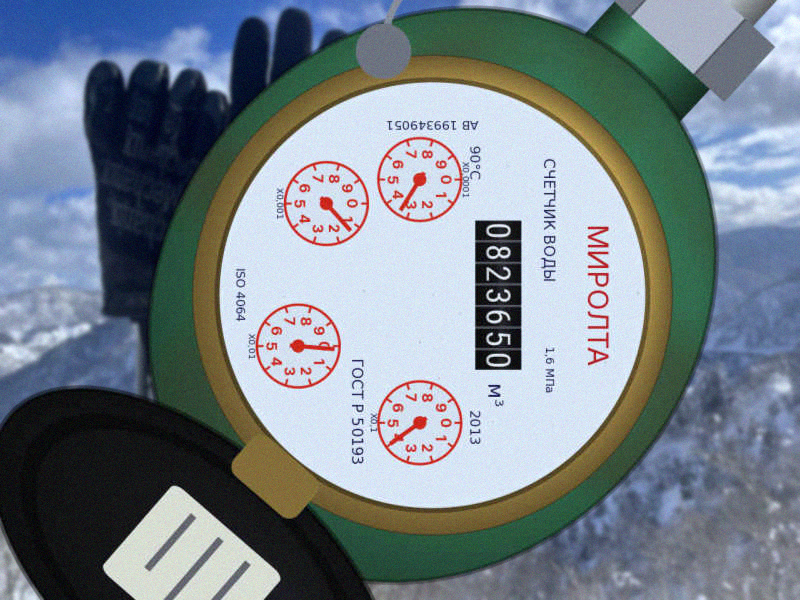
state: 823650.4013 m³
